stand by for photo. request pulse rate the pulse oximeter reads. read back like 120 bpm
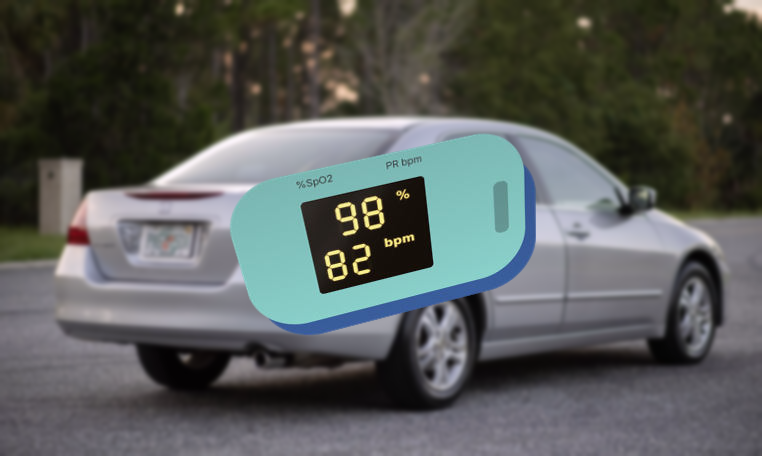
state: 82 bpm
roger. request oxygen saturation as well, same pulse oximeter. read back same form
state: 98 %
